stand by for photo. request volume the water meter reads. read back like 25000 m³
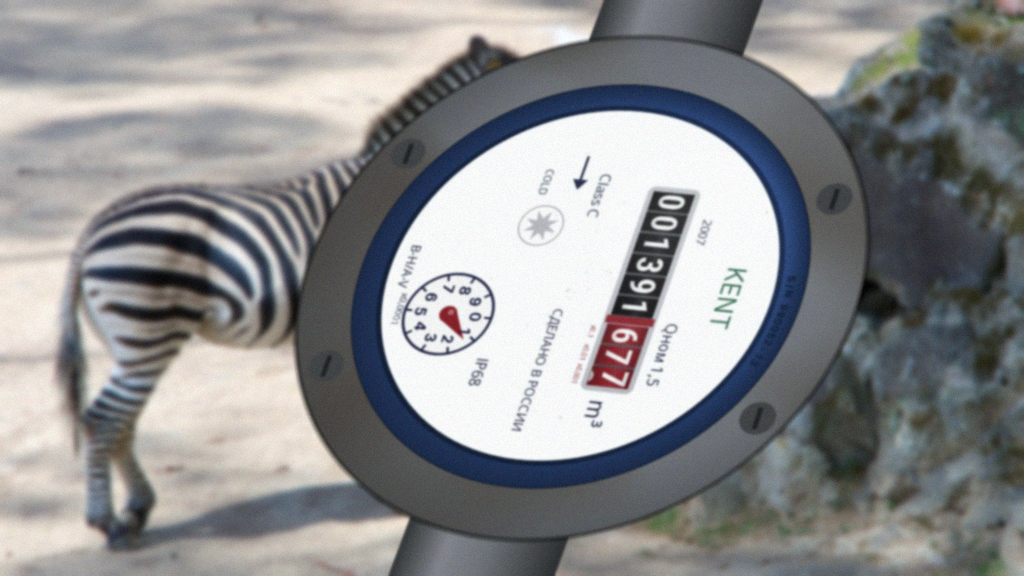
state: 1391.6771 m³
